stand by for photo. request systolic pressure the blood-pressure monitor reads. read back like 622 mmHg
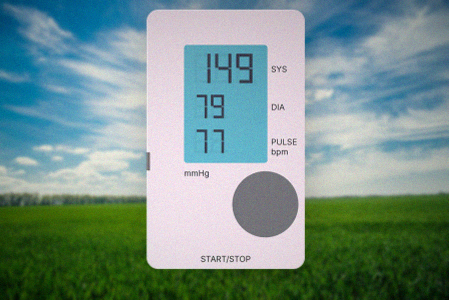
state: 149 mmHg
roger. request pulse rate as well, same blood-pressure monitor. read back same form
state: 77 bpm
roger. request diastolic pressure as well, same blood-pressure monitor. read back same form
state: 79 mmHg
